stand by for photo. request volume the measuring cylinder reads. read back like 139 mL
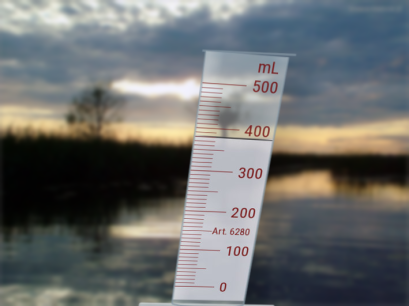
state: 380 mL
